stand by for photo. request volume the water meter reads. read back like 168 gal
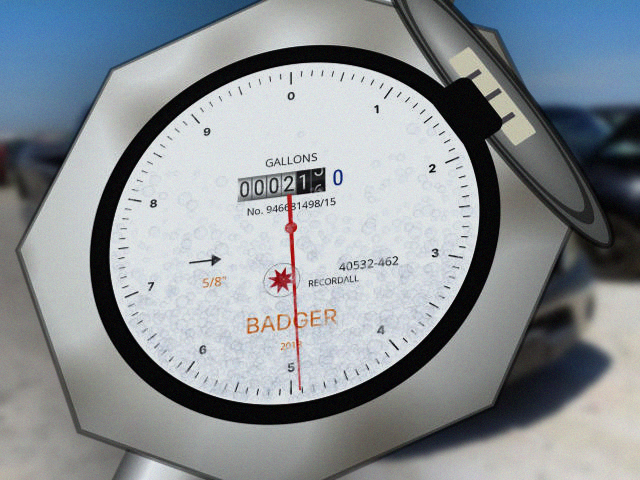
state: 2154.9 gal
